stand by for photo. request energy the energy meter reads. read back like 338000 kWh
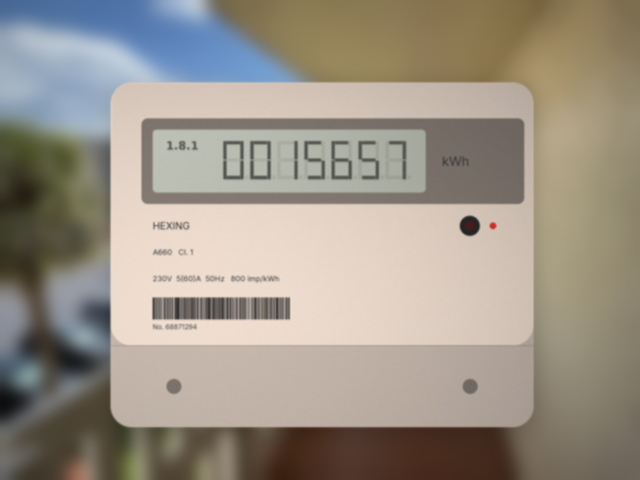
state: 15657 kWh
